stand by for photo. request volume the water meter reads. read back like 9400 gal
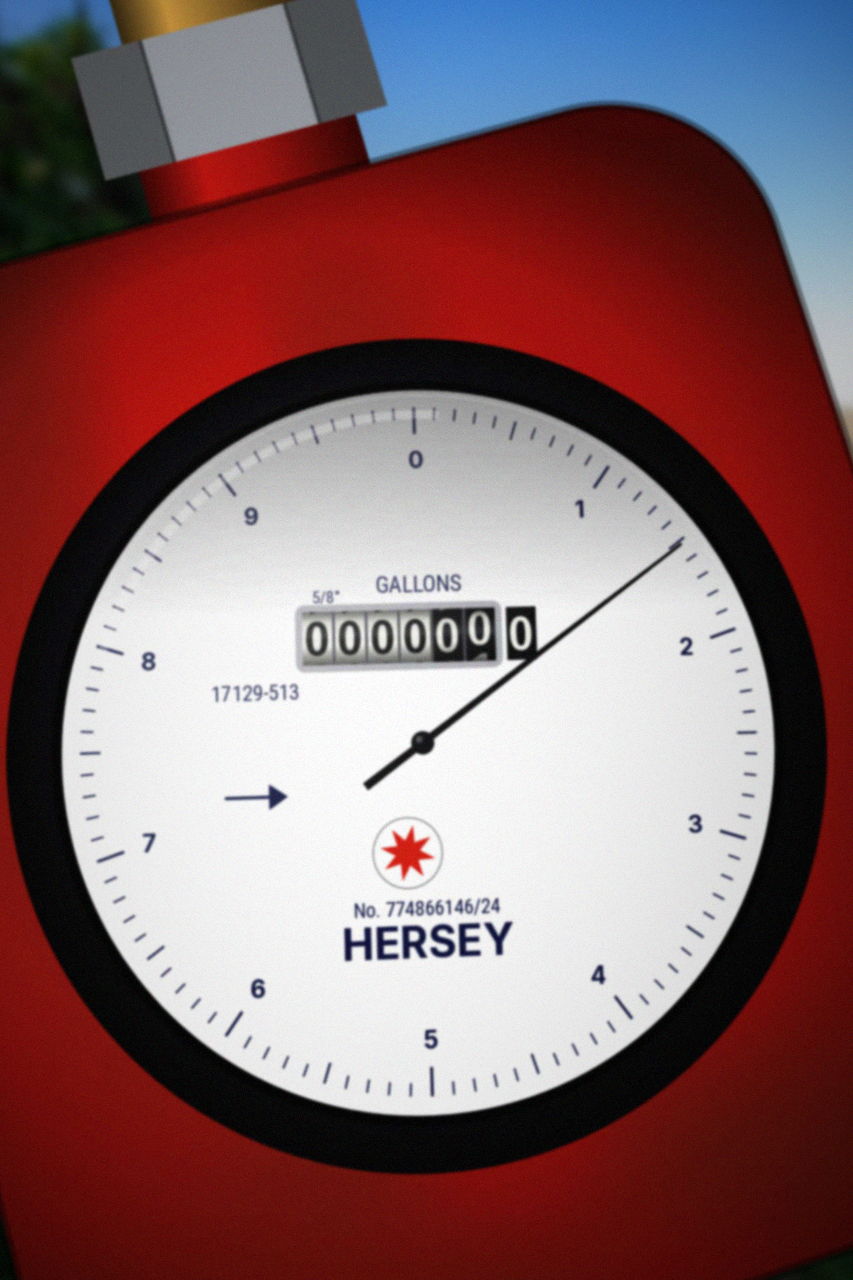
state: 1.5 gal
